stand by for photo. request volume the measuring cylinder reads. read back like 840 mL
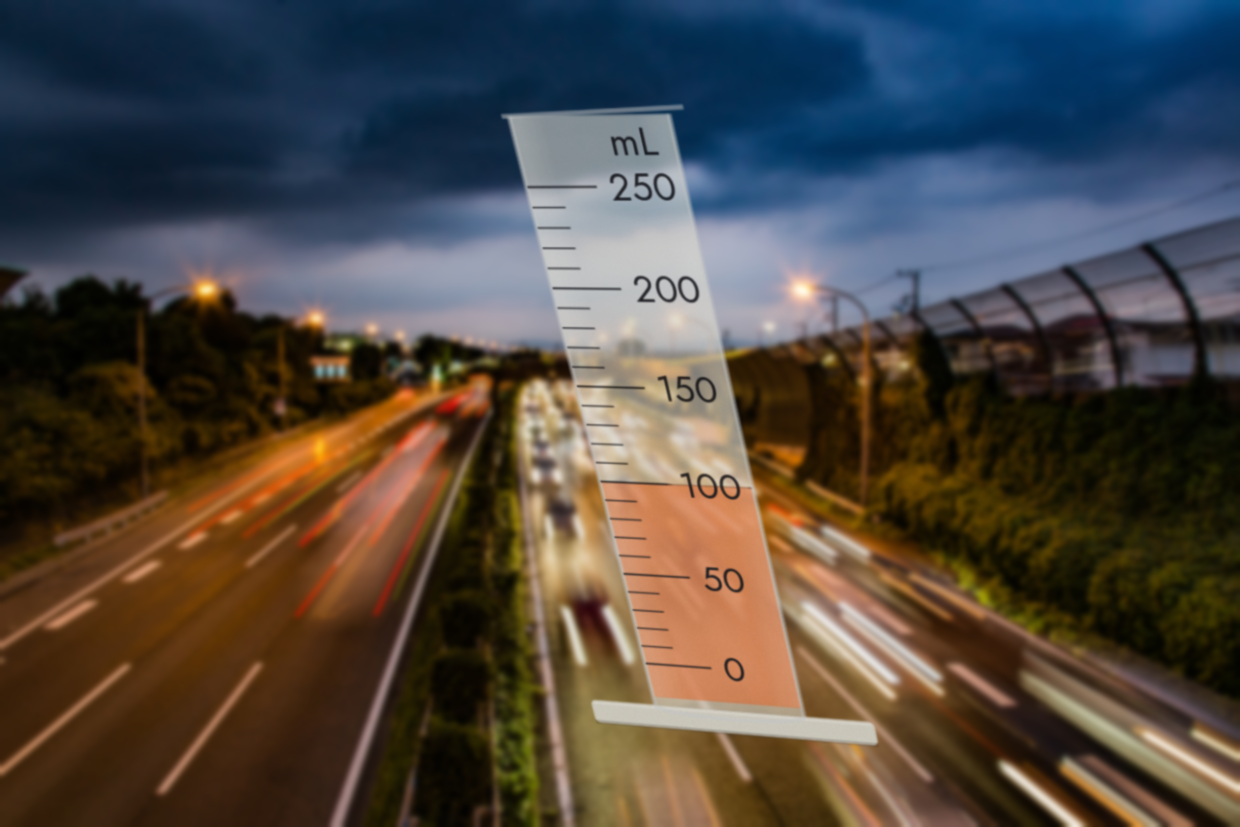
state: 100 mL
